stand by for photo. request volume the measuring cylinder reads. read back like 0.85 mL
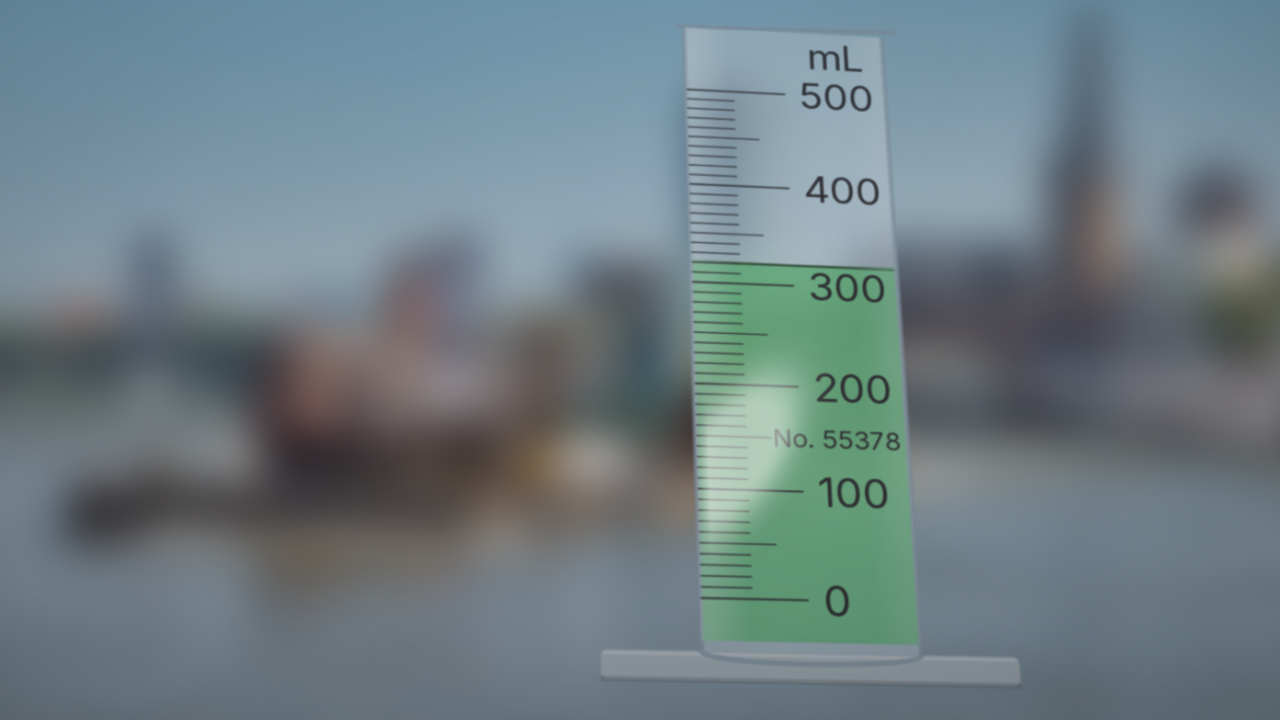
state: 320 mL
